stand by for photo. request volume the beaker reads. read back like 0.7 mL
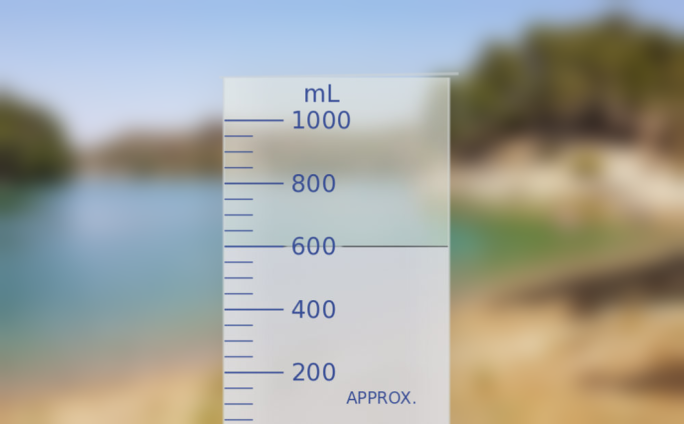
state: 600 mL
